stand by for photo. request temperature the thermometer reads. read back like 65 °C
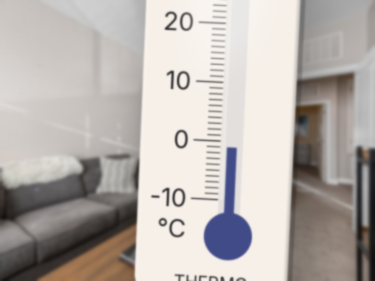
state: -1 °C
